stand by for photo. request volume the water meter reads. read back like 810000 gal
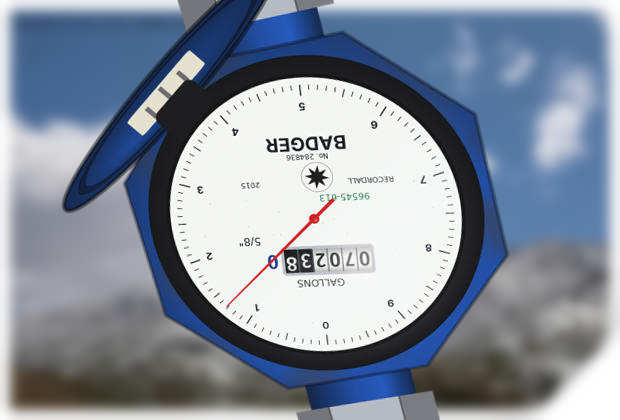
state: 702381.3 gal
